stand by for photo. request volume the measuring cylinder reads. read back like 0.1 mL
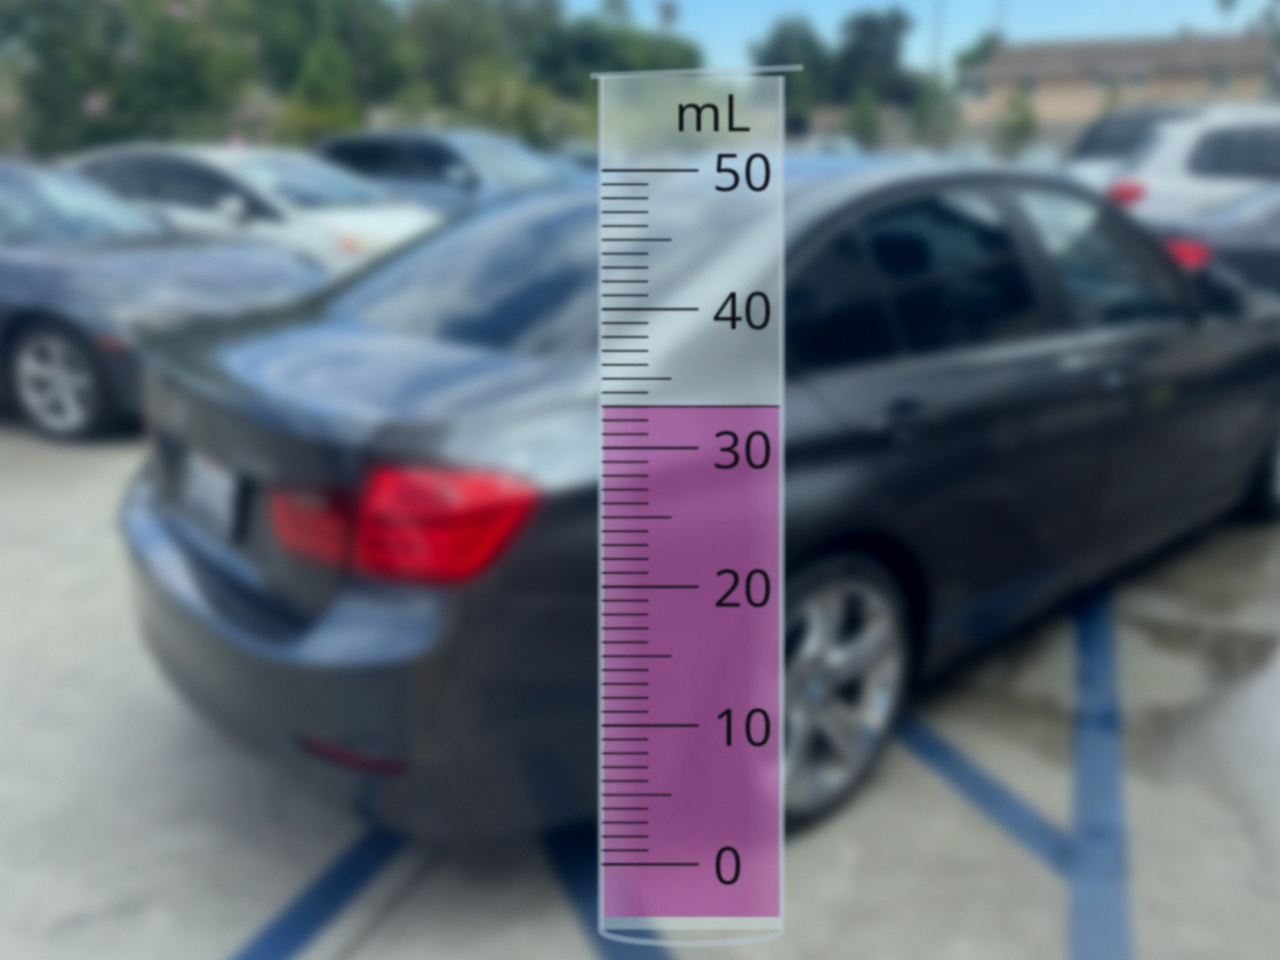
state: 33 mL
